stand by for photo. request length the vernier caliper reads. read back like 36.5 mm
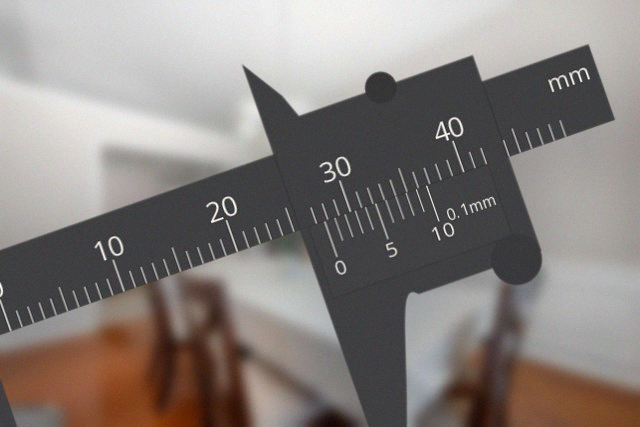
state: 27.7 mm
